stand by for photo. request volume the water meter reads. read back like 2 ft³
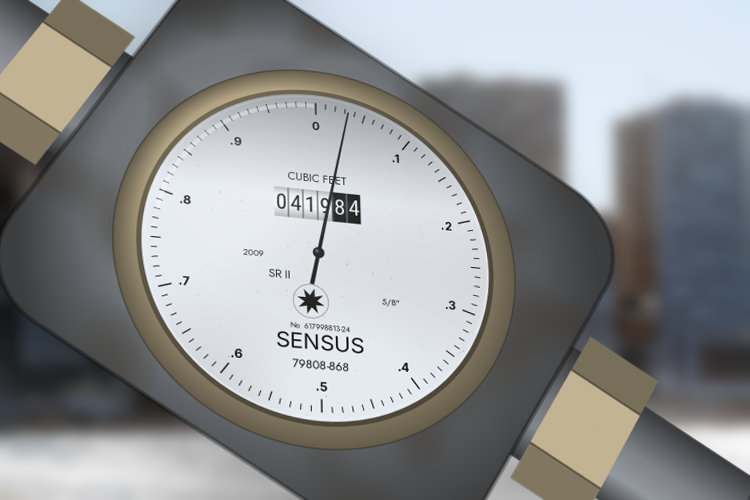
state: 41984.03 ft³
